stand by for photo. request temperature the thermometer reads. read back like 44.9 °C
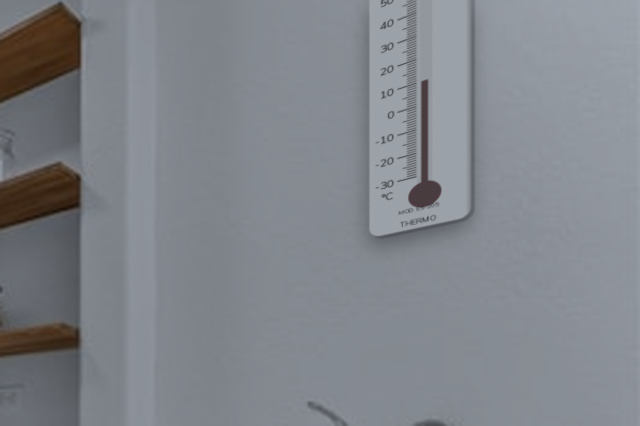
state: 10 °C
